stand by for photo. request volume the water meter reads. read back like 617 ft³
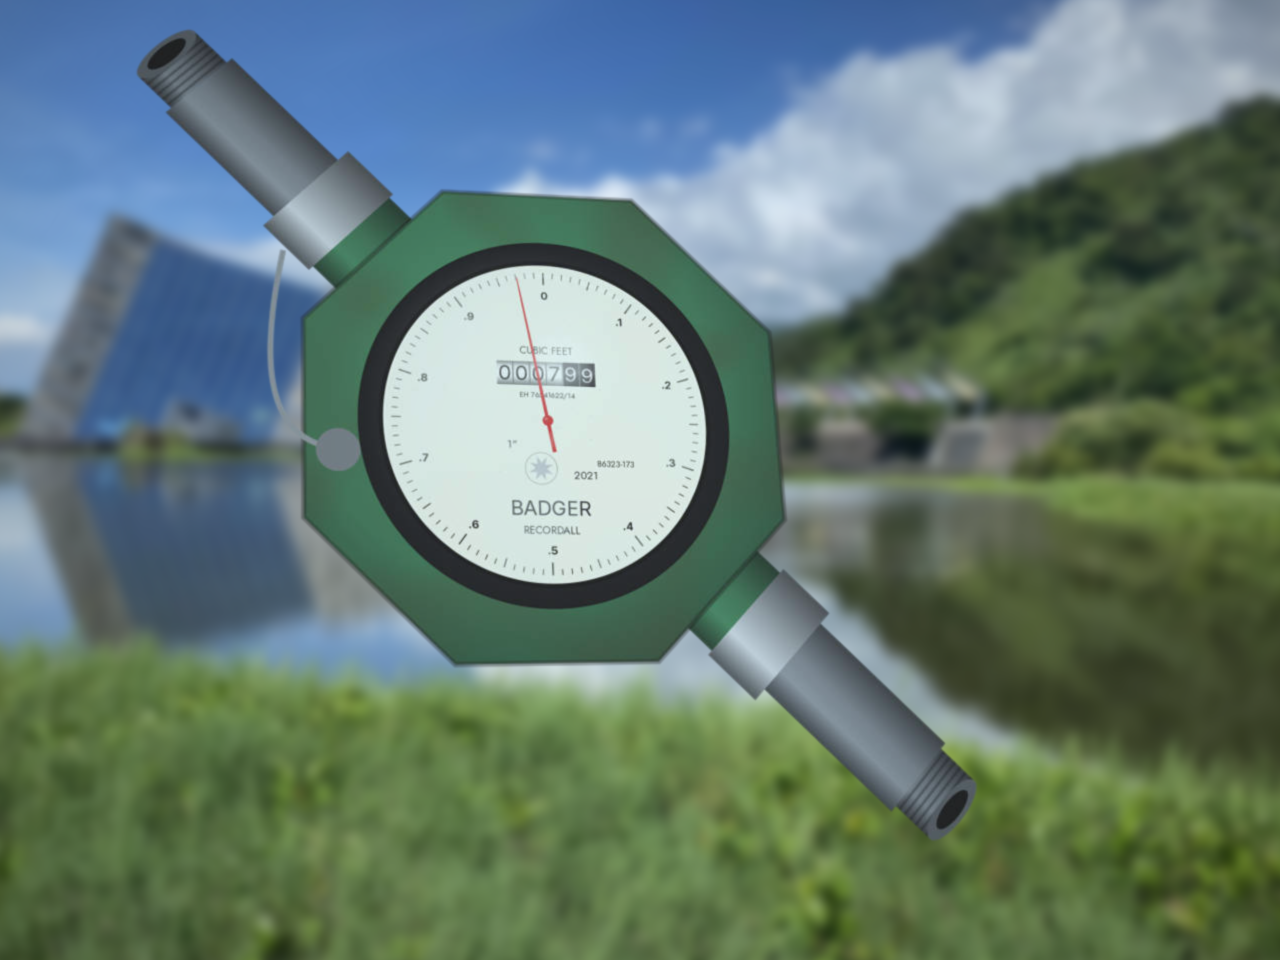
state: 798.97 ft³
